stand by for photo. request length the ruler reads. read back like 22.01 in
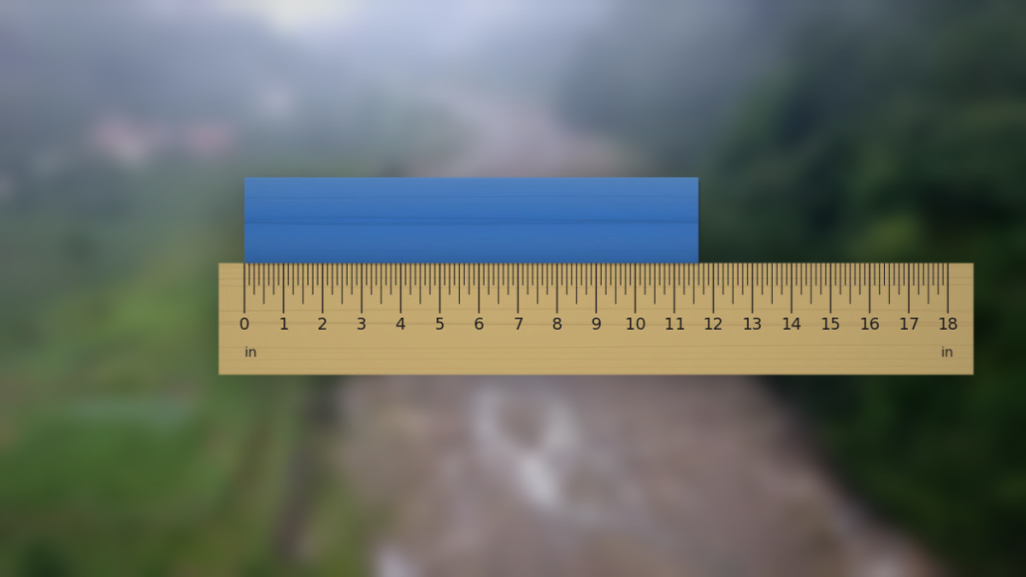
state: 11.625 in
